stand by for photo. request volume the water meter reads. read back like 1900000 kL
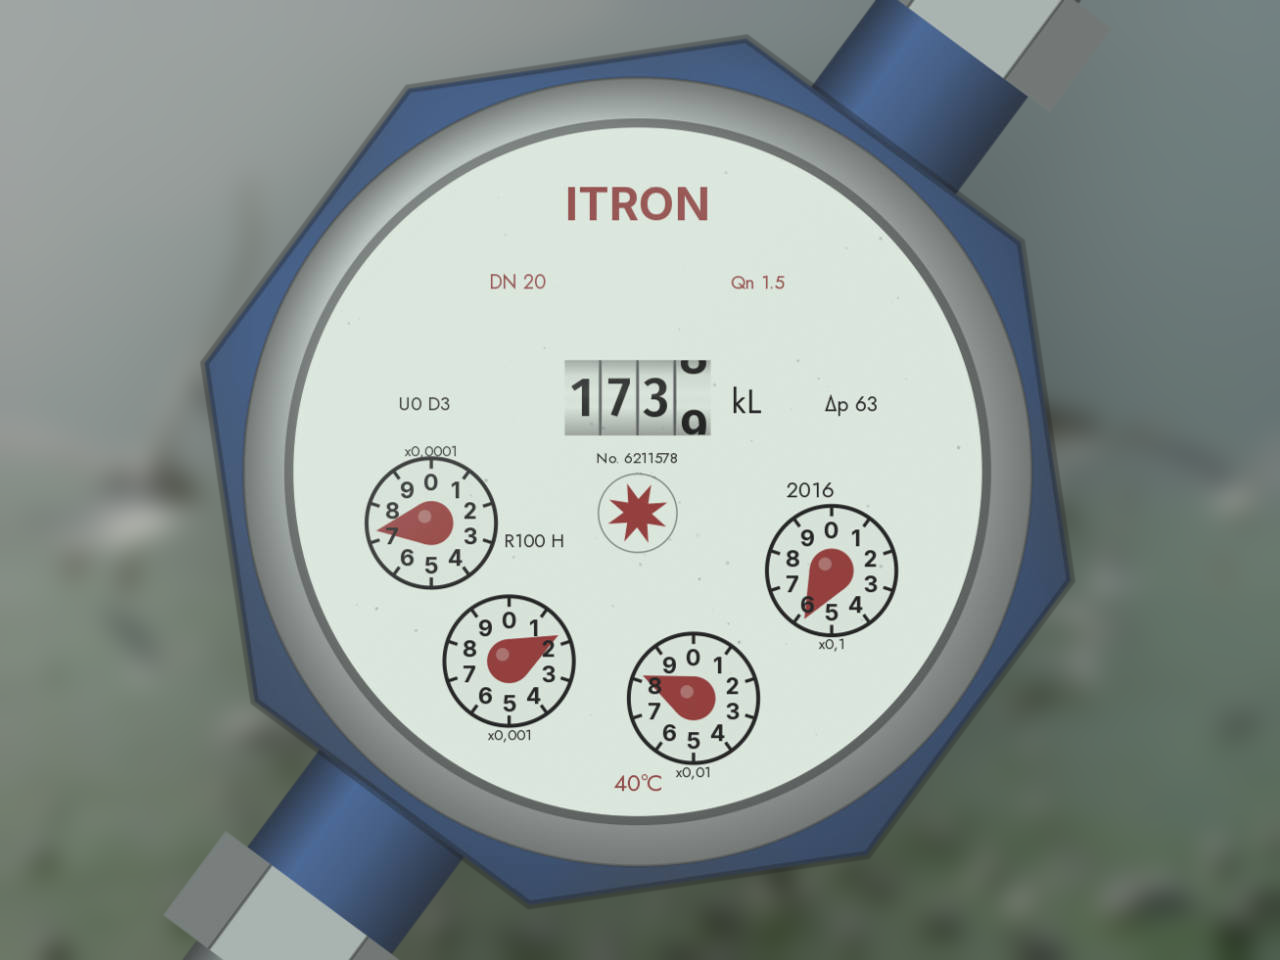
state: 1738.5817 kL
